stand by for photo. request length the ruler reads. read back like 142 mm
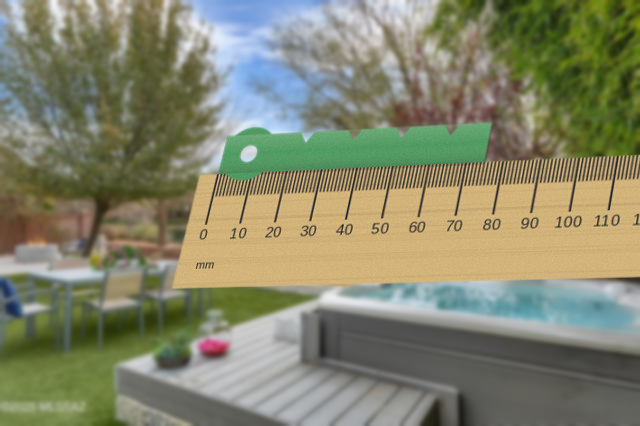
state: 75 mm
